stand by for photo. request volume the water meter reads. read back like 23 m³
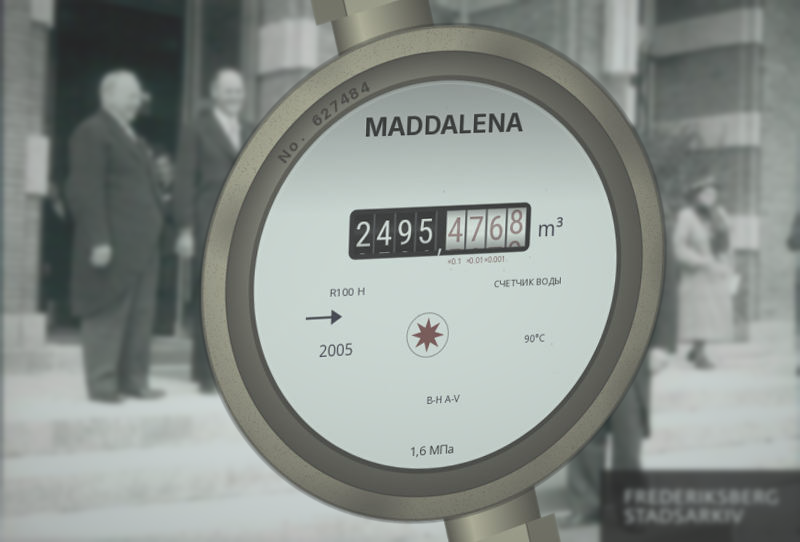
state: 2495.4768 m³
